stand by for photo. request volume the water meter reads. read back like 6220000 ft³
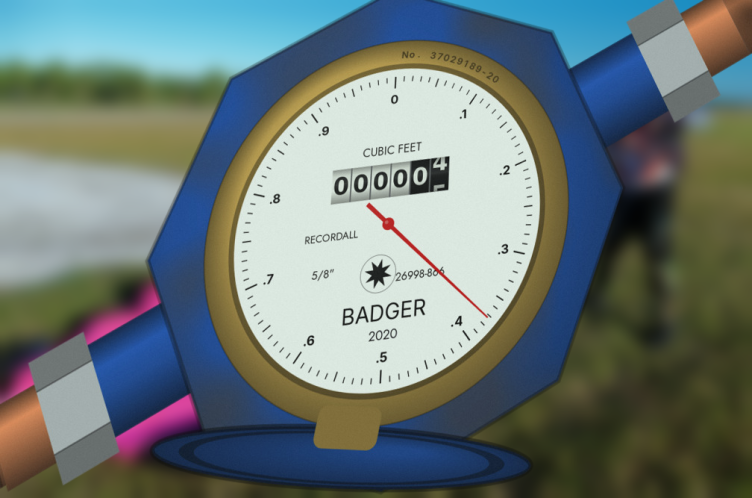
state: 4.37 ft³
